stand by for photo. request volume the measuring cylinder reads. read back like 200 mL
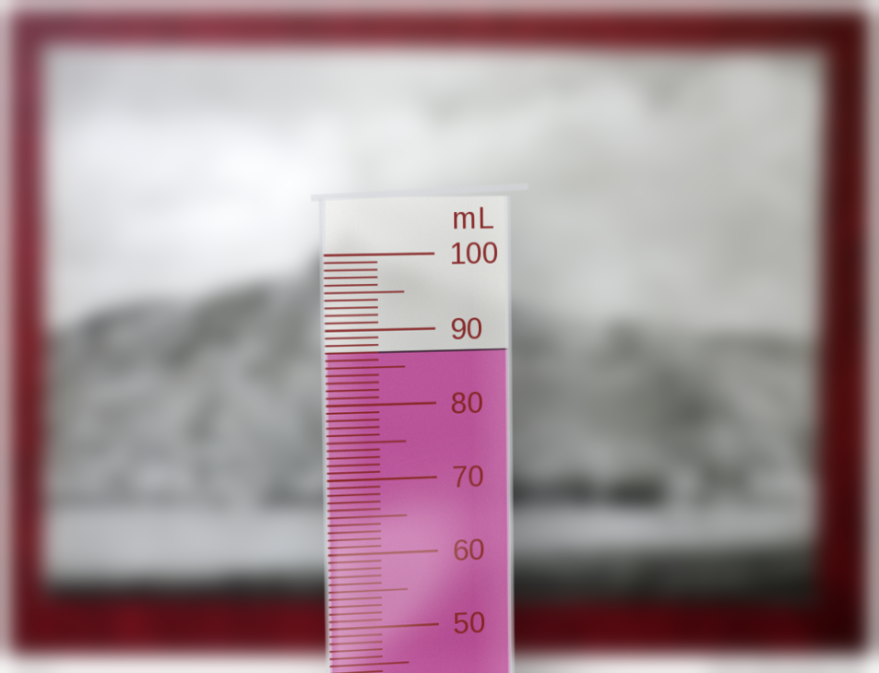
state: 87 mL
